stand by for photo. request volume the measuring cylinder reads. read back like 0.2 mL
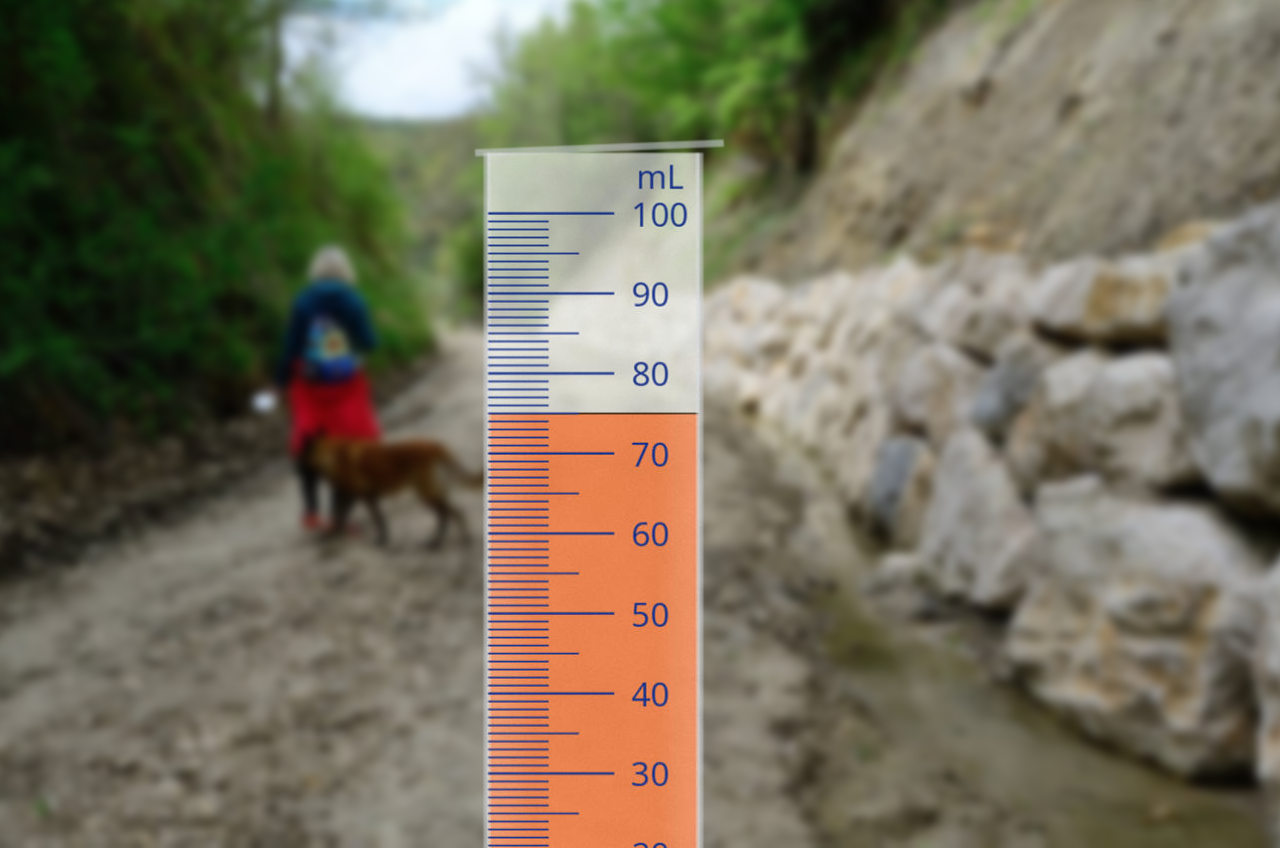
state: 75 mL
